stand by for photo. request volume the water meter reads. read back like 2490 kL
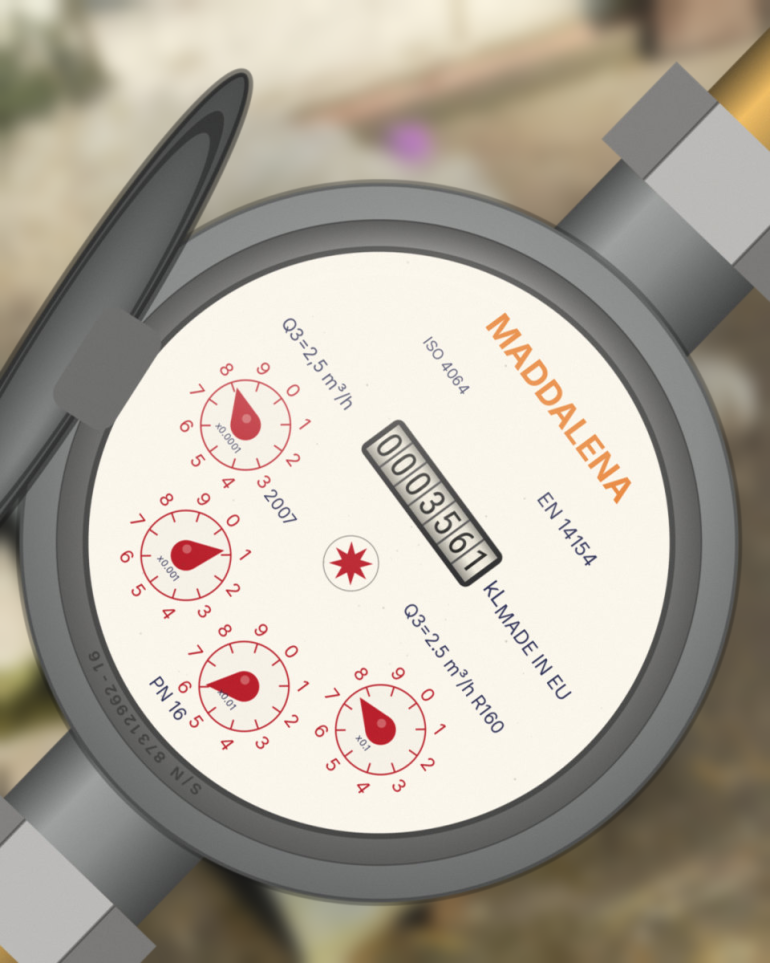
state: 3561.7608 kL
